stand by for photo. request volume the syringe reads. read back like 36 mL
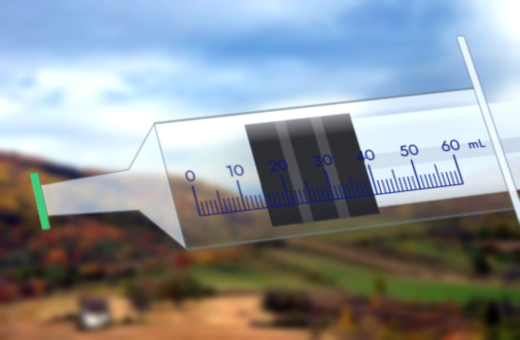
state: 15 mL
